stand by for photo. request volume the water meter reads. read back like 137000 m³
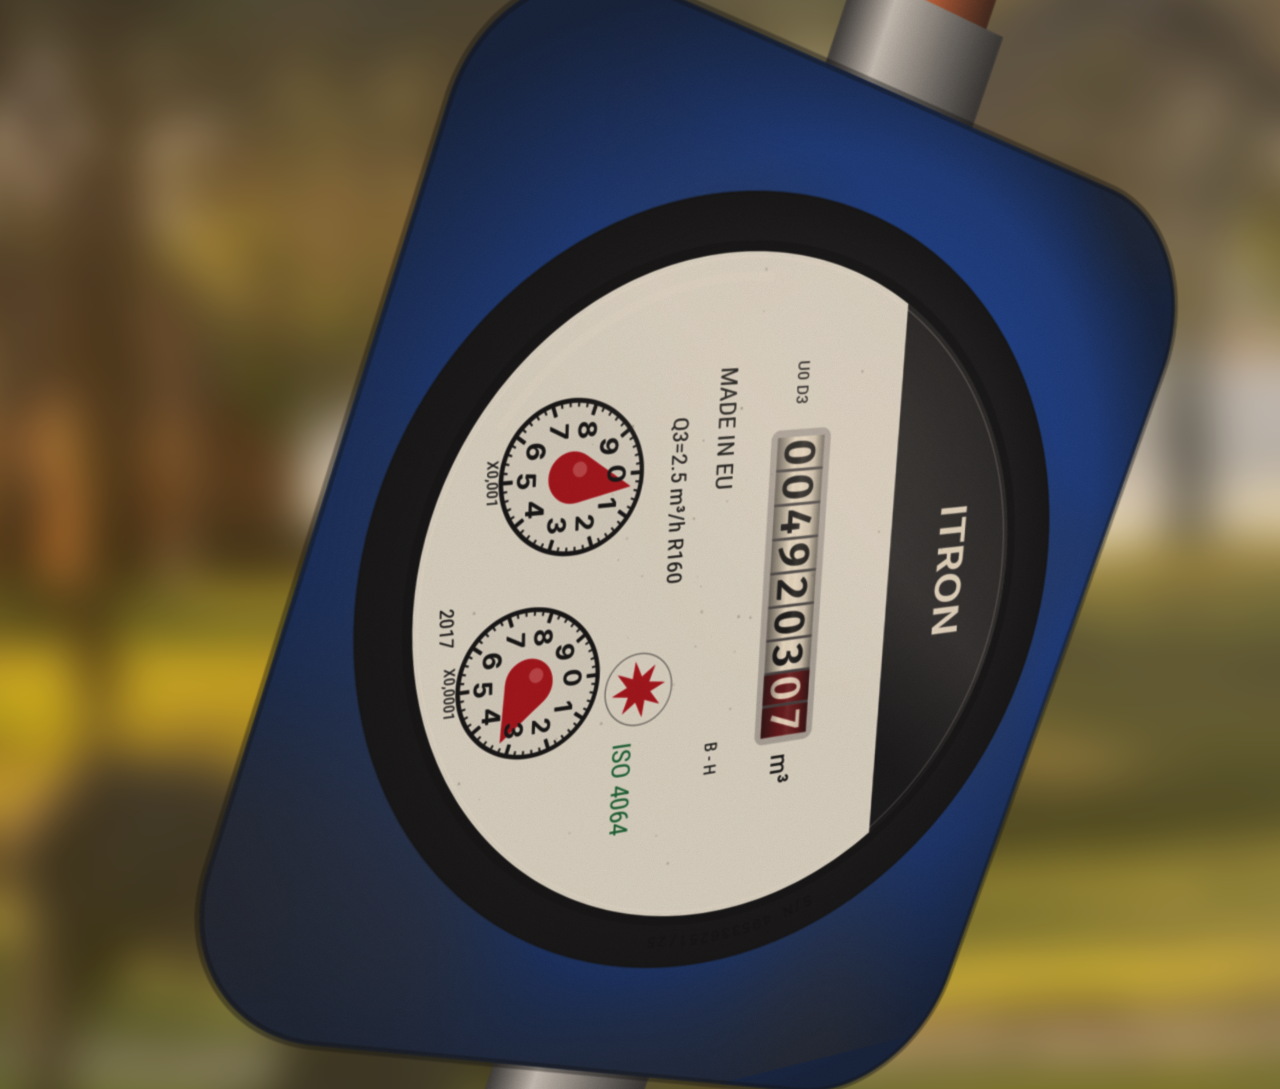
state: 49203.0703 m³
